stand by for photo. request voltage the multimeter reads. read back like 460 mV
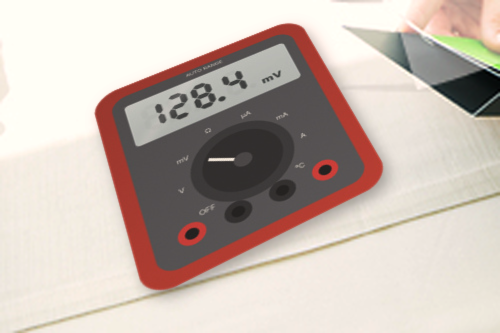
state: 128.4 mV
